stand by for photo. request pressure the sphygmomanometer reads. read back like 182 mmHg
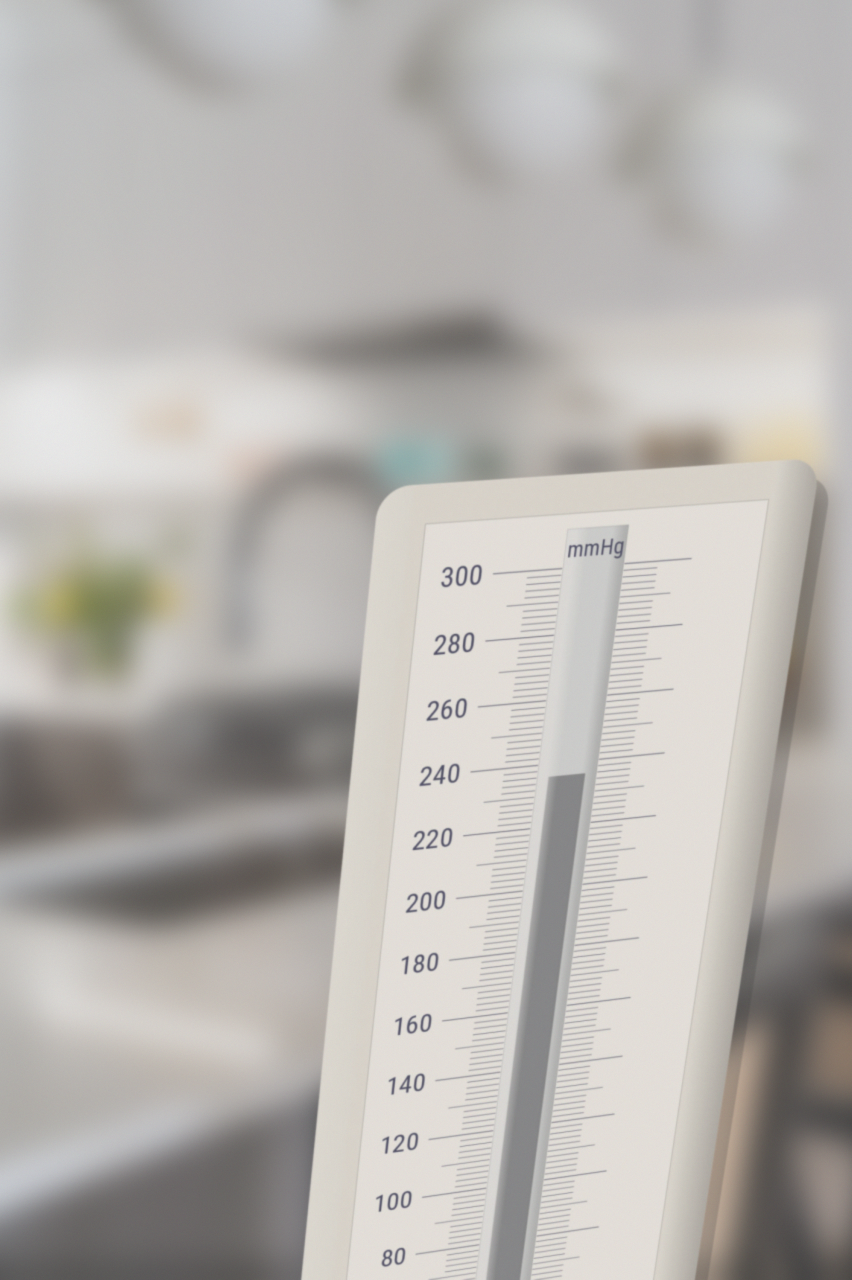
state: 236 mmHg
